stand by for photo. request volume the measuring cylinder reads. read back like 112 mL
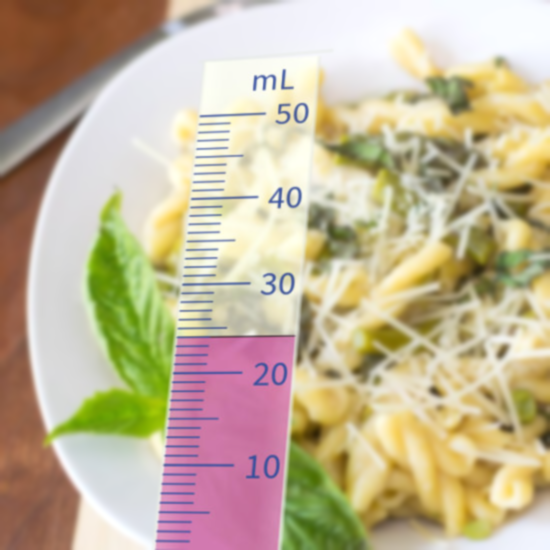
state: 24 mL
